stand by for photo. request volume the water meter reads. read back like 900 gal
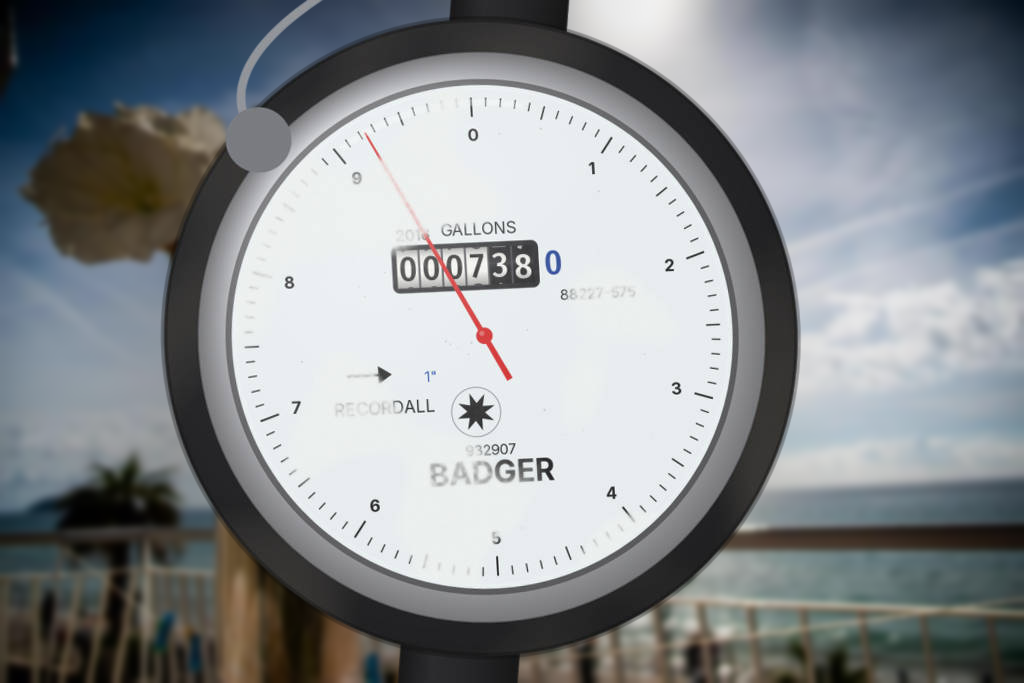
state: 7379.2 gal
